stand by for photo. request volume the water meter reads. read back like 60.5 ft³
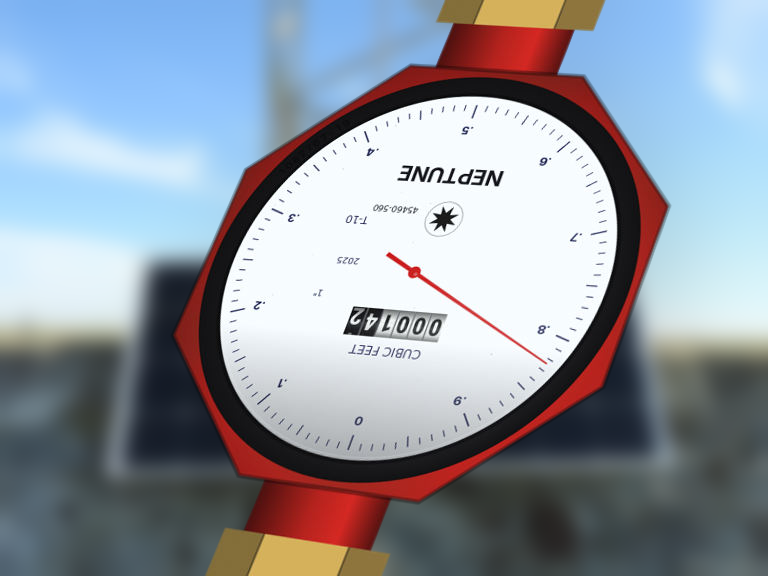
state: 141.82 ft³
